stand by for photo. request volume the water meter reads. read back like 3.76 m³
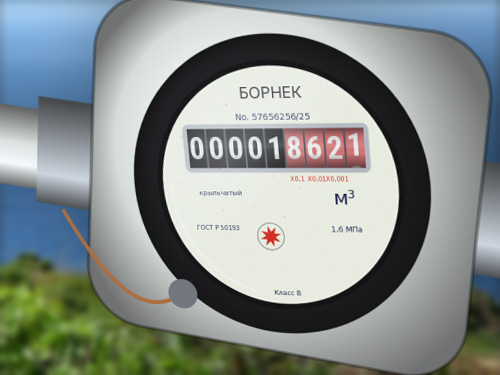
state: 1.8621 m³
